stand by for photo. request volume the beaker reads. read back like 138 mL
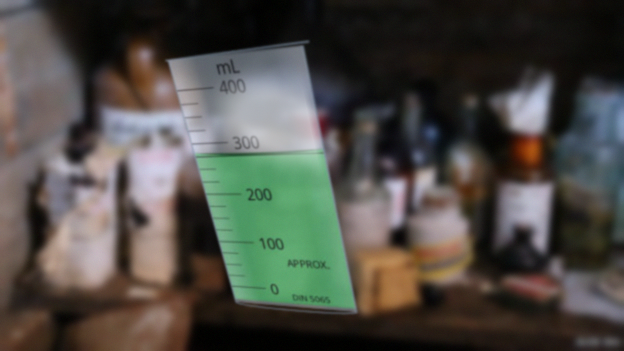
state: 275 mL
